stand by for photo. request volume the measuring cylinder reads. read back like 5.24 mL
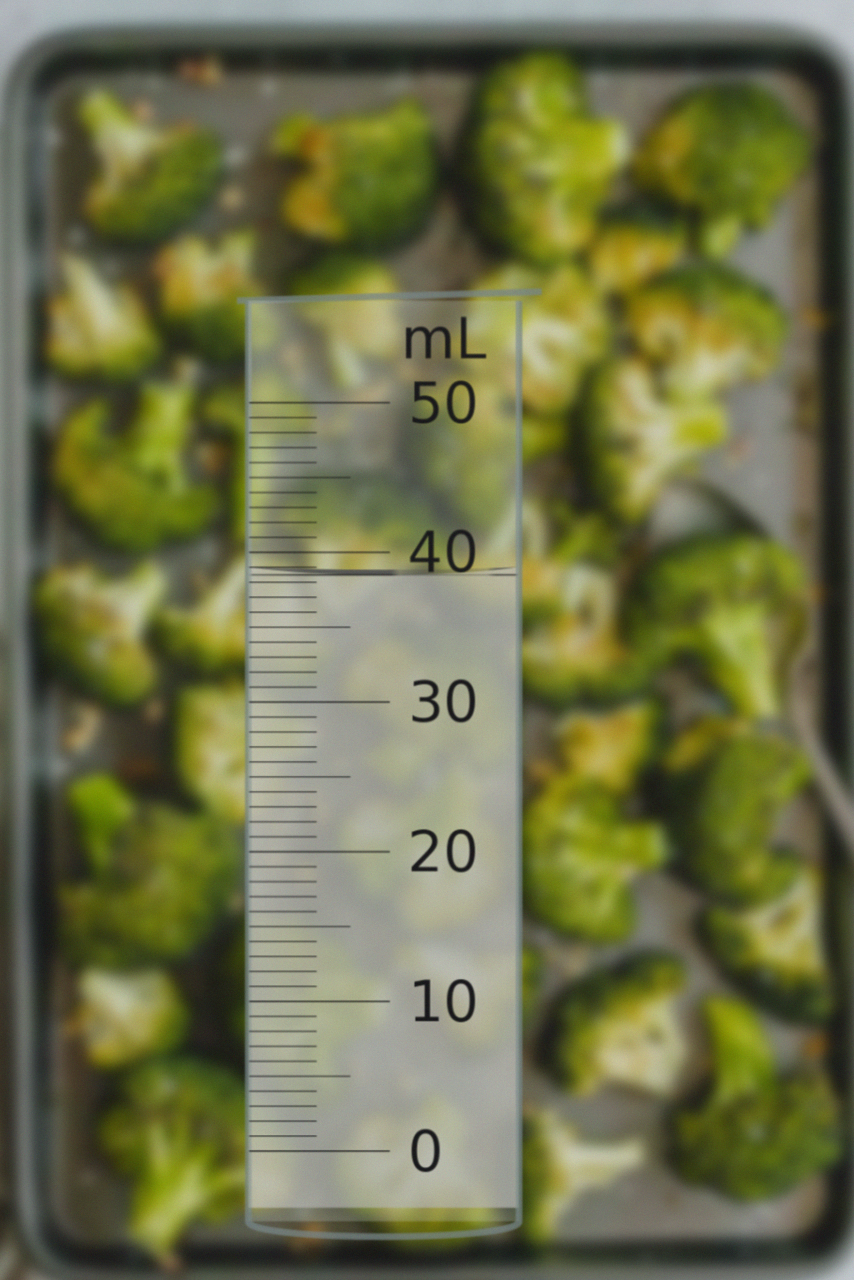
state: 38.5 mL
